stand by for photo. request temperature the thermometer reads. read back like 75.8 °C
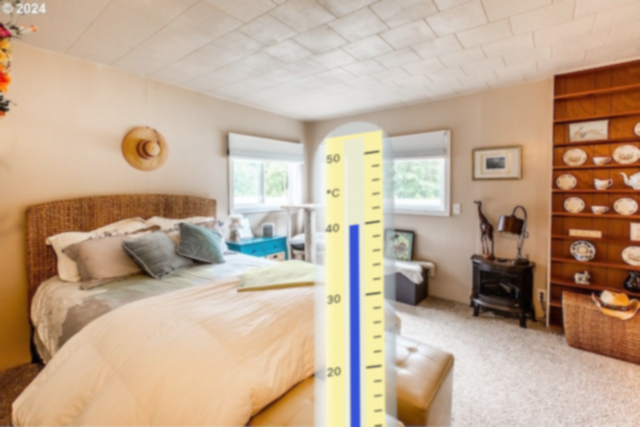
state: 40 °C
